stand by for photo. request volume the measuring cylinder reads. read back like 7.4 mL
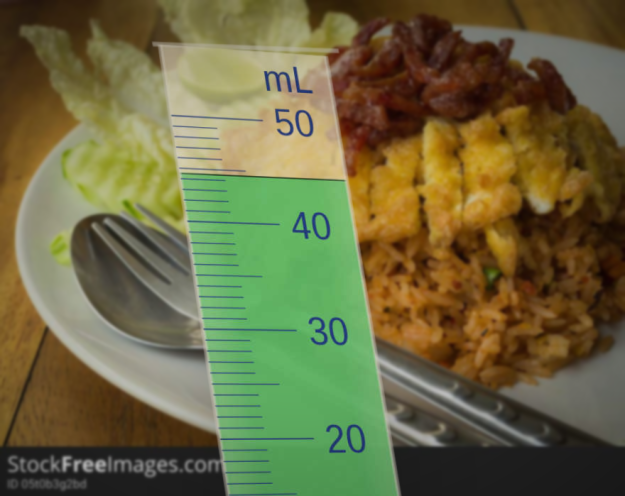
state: 44.5 mL
